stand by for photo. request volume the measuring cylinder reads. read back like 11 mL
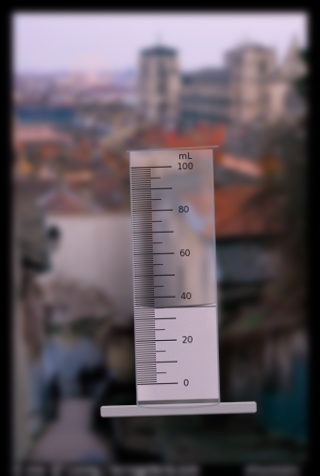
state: 35 mL
